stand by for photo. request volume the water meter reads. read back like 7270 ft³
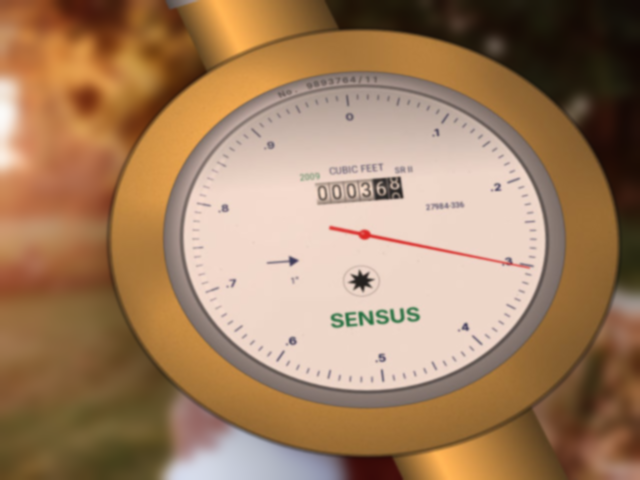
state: 368.30 ft³
